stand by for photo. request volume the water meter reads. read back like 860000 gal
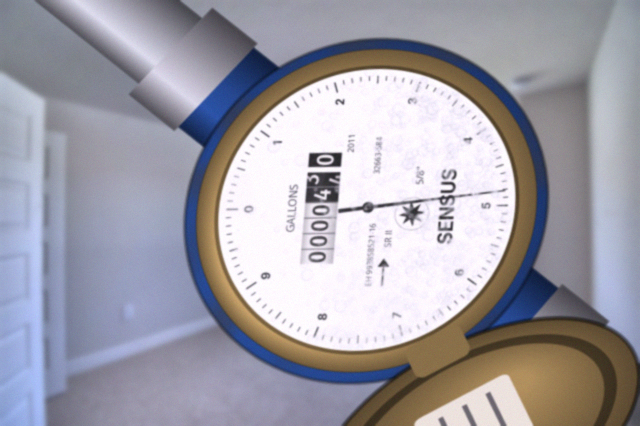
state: 434.8 gal
